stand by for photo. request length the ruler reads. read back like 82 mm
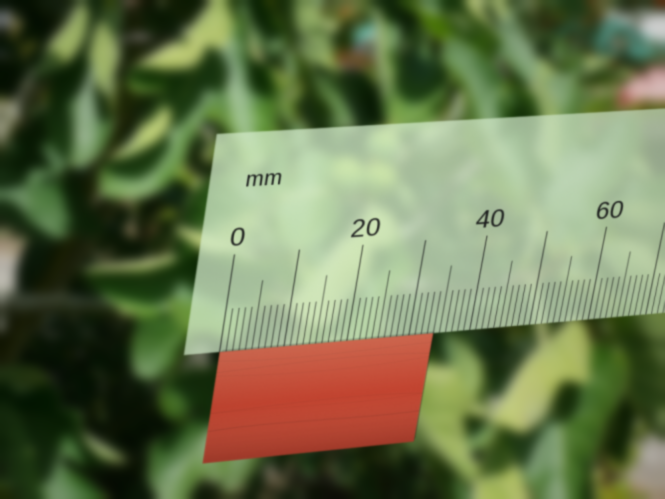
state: 34 mm
